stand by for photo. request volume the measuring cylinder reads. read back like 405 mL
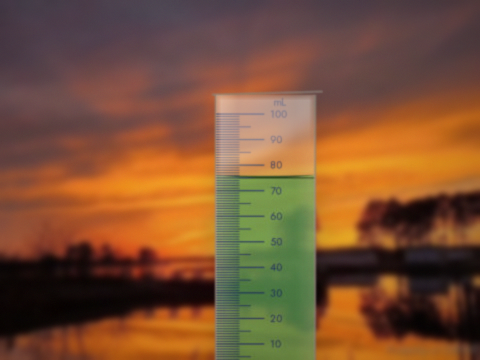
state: 75 mL
